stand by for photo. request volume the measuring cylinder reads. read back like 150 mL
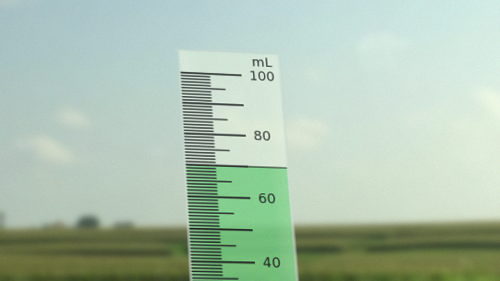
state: 70 mL
